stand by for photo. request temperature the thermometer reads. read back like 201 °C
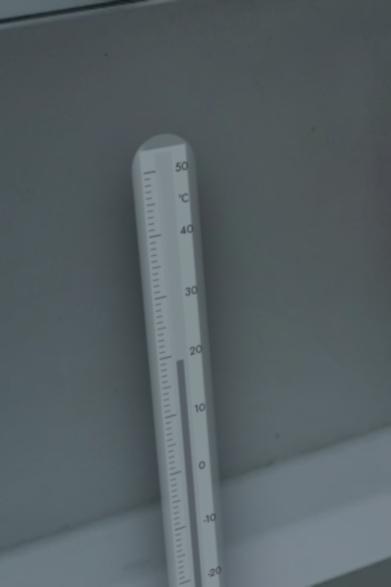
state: 19 °C
